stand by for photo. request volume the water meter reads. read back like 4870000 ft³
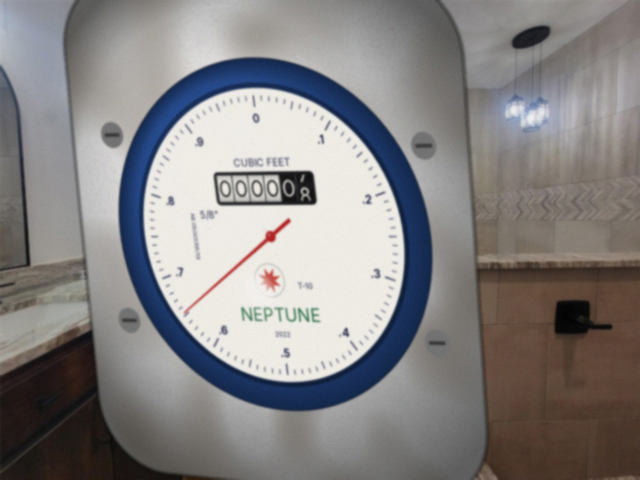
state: 7.65 ft³
